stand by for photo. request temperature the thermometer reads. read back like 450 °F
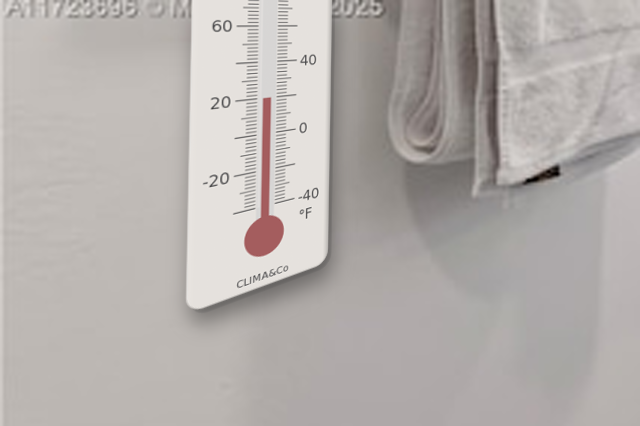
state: 20 °F
